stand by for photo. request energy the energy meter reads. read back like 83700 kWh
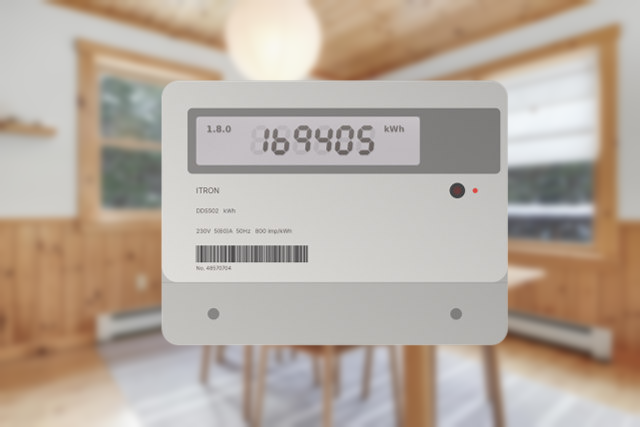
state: 169405 kWh
